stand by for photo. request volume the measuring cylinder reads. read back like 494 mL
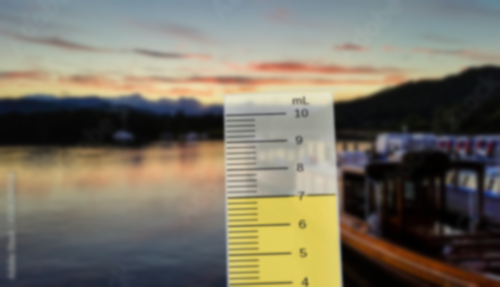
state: 7 mL
